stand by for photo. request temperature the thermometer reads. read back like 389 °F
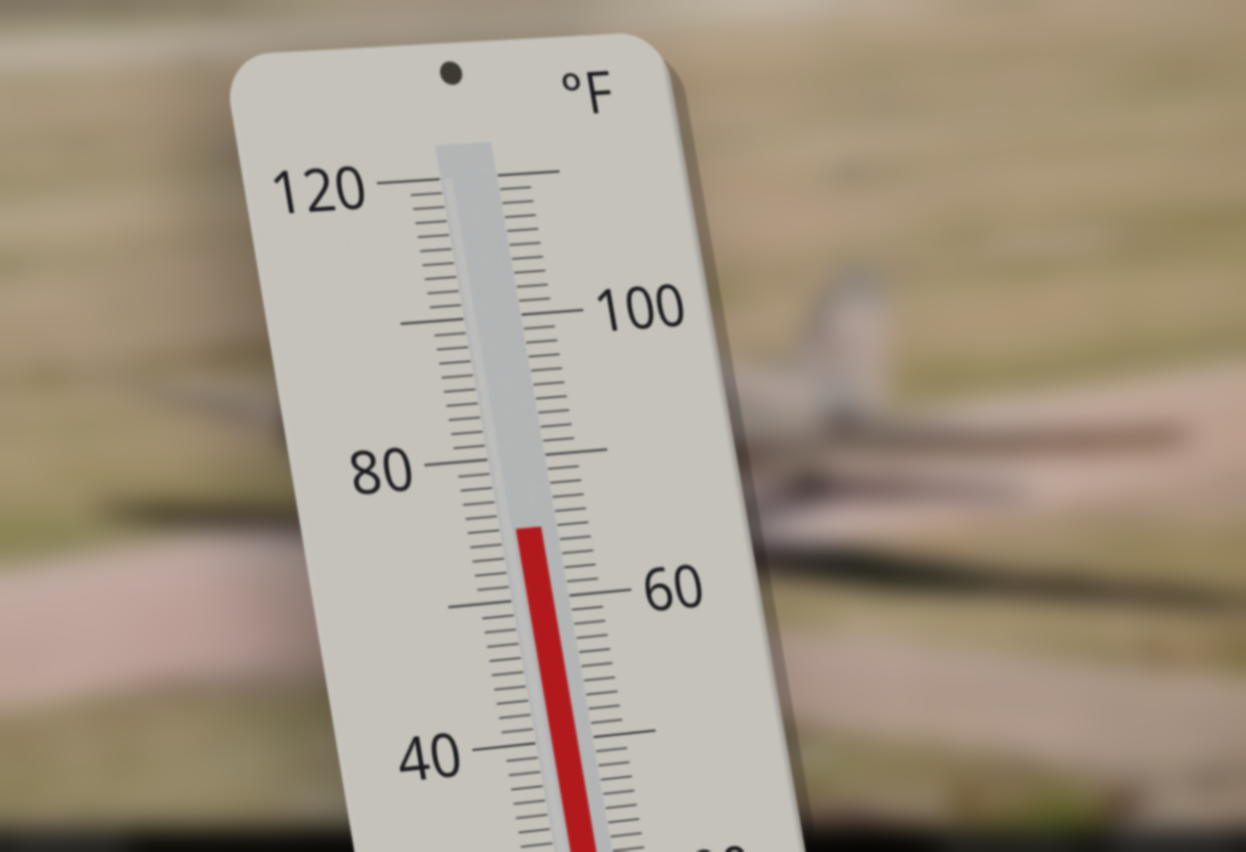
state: 70 °F
